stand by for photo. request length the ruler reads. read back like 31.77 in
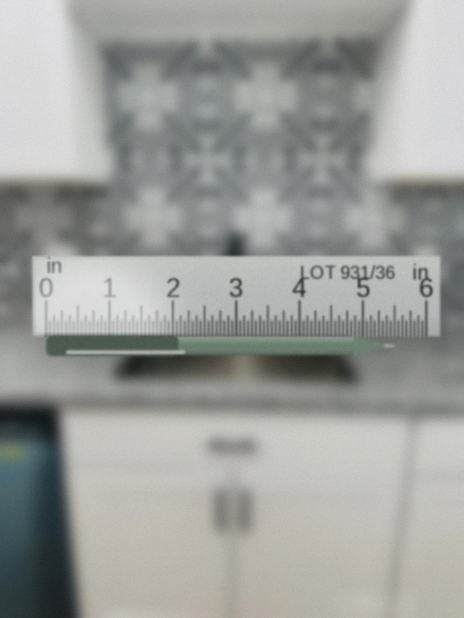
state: 5.5 in
